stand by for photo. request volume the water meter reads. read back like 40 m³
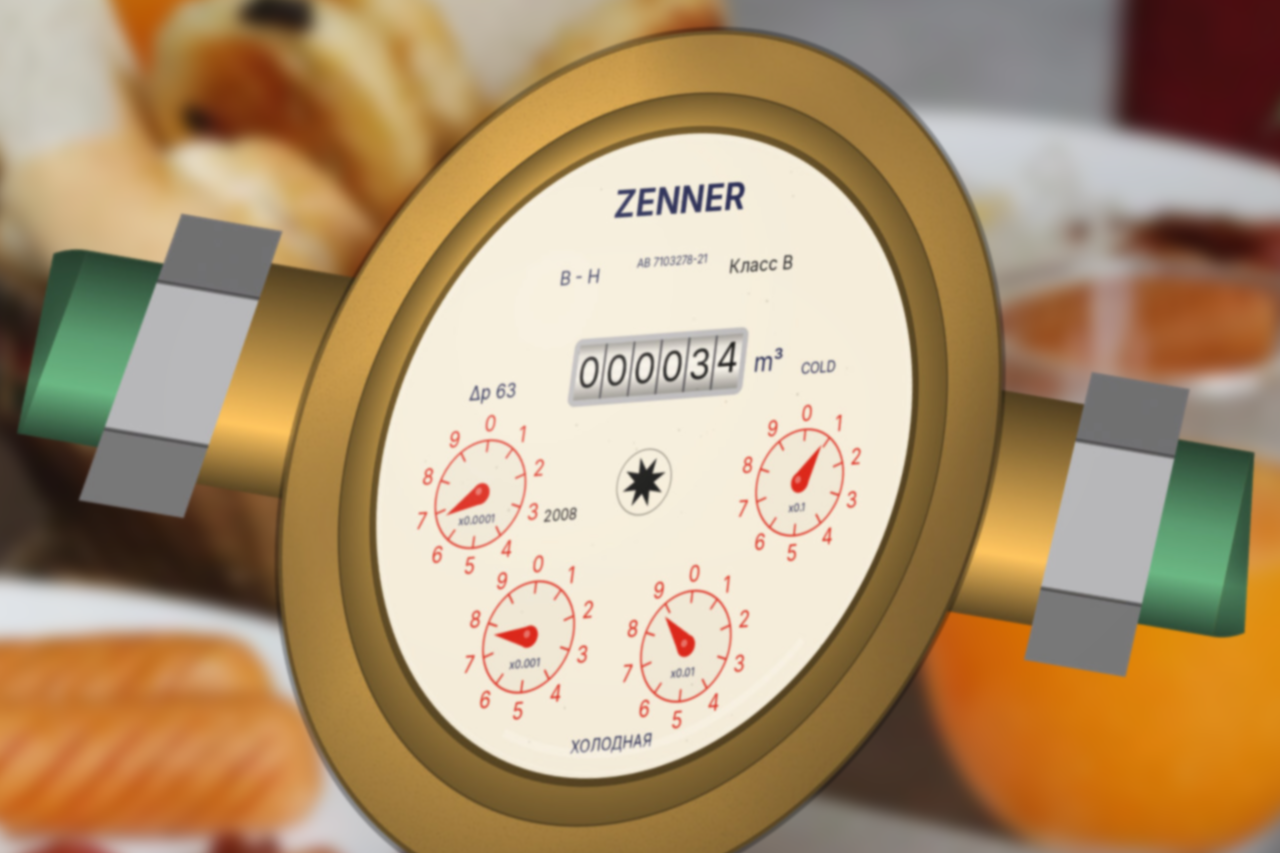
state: 34.0876 m³
